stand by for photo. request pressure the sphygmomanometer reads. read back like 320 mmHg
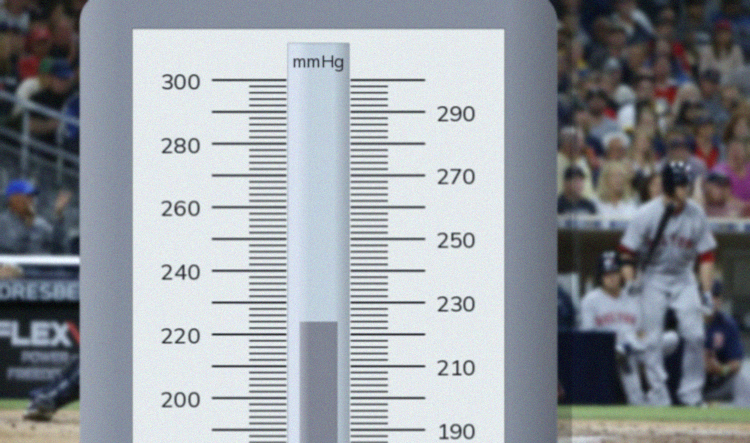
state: 224 mmHg
